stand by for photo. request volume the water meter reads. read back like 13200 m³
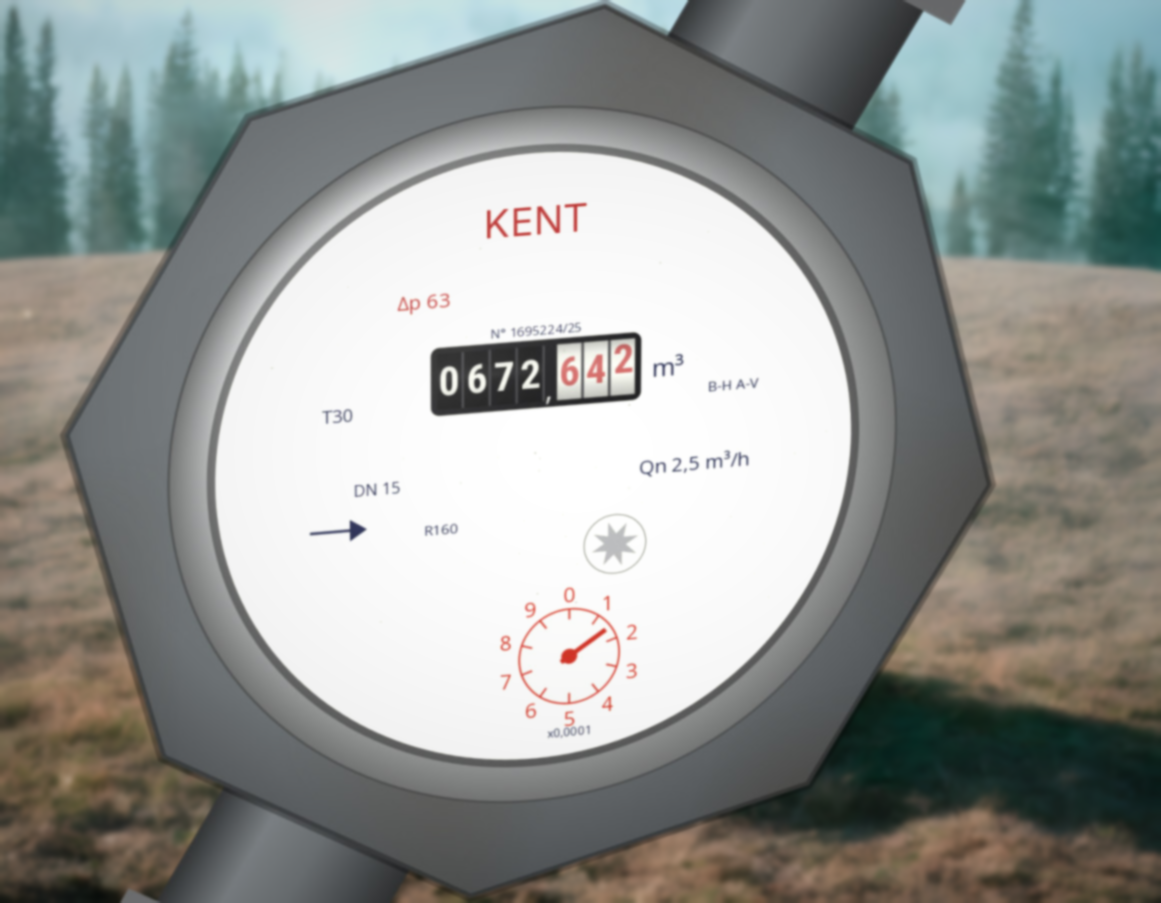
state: 672.6421 m³
